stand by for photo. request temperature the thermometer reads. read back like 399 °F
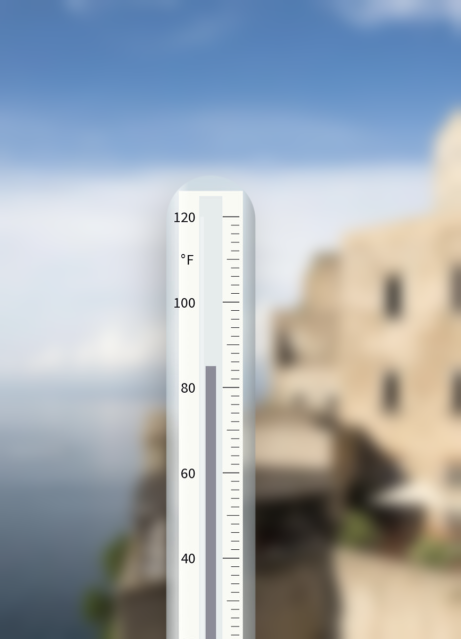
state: 85 °F
